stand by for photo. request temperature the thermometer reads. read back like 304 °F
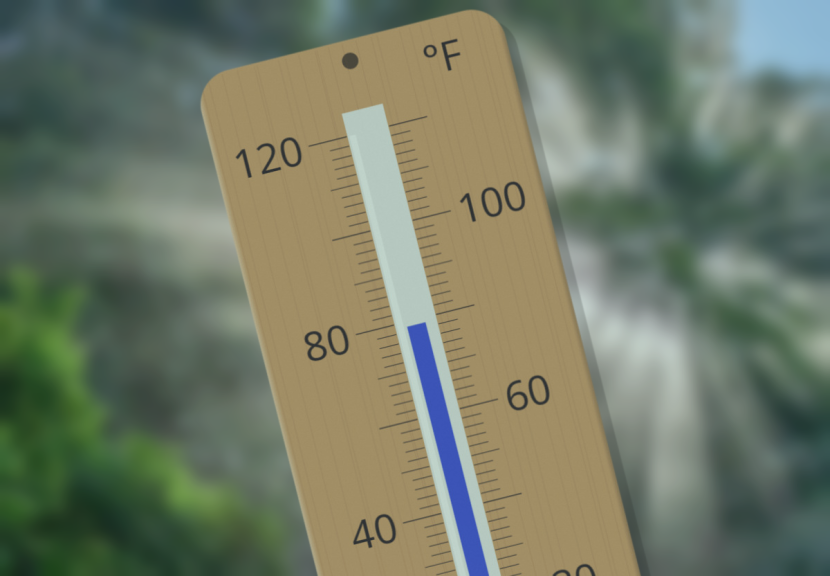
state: 79 °F
